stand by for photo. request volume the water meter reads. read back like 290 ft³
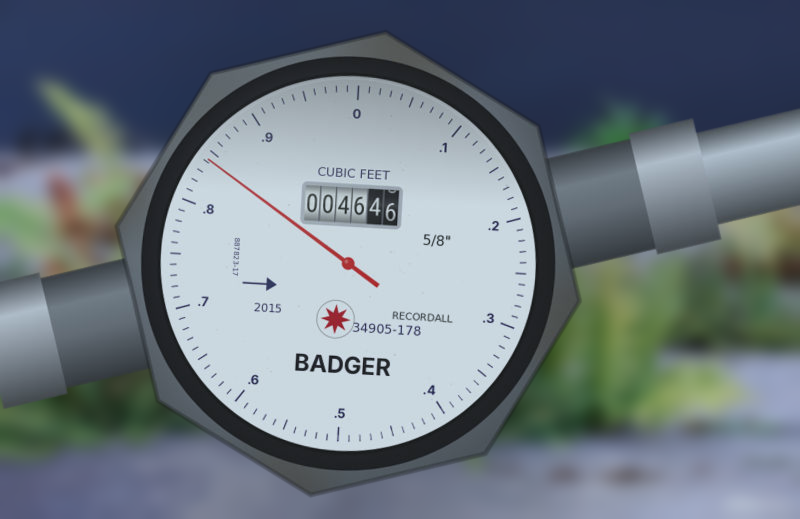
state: 4645.84 ft³
